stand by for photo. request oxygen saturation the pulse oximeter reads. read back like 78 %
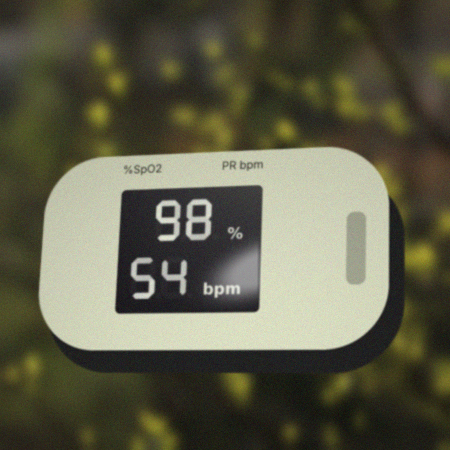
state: 98 %
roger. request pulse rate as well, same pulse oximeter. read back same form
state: 54 bpm
